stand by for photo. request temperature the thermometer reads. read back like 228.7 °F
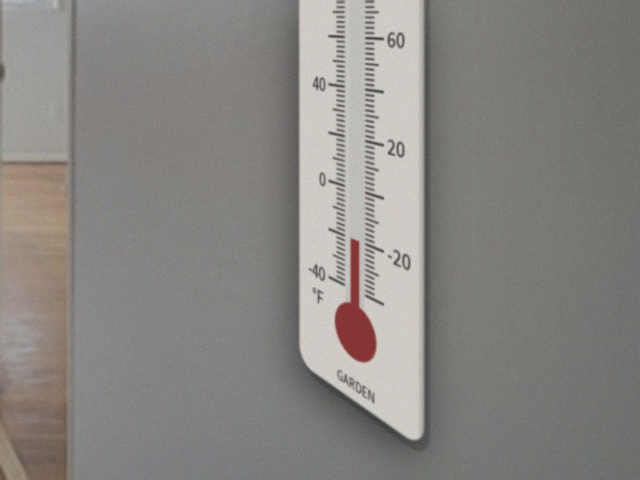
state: -20 °F
